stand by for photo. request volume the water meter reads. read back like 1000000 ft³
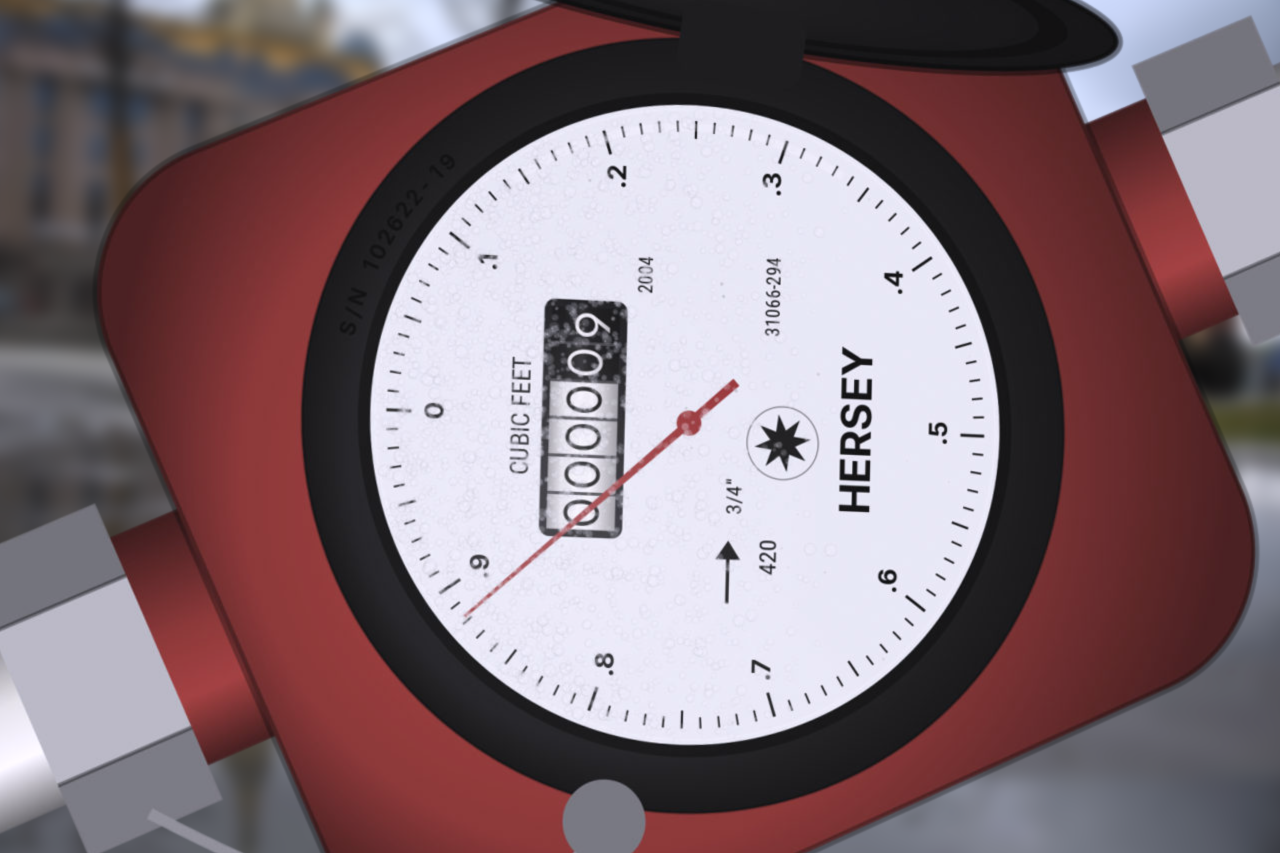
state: 8.88 ft³
